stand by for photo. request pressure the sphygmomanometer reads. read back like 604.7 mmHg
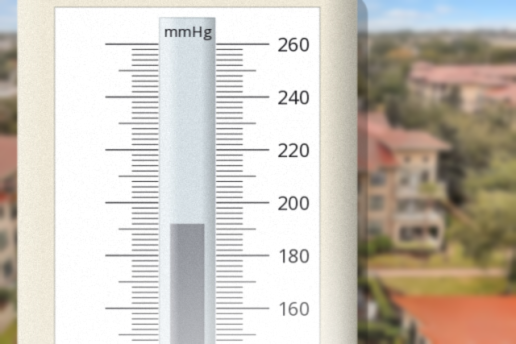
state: 192 mmHg
